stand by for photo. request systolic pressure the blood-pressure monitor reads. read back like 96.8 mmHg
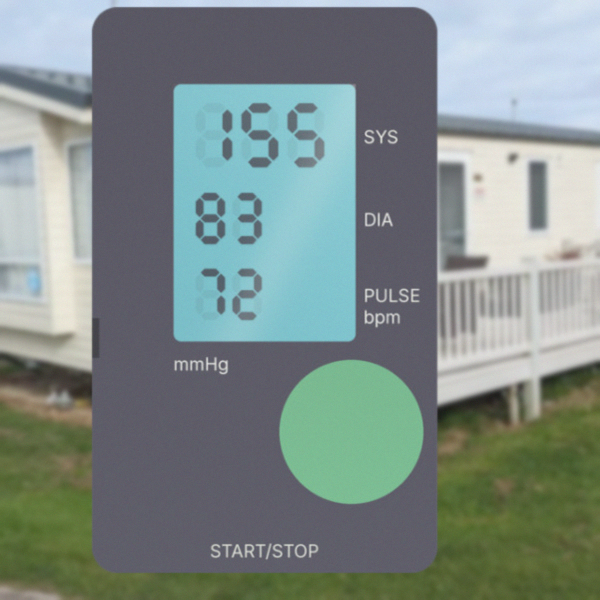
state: 155 mmHg
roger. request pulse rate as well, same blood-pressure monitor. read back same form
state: 72 bpm
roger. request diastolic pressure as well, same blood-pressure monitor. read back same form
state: 83 mmHg
